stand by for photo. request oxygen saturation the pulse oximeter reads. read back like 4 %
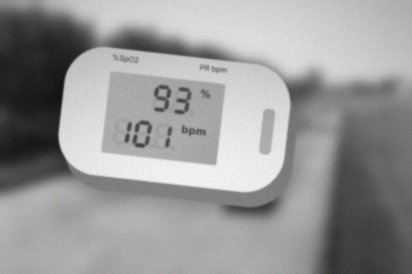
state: 93 %
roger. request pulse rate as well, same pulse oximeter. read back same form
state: 101 bpm
